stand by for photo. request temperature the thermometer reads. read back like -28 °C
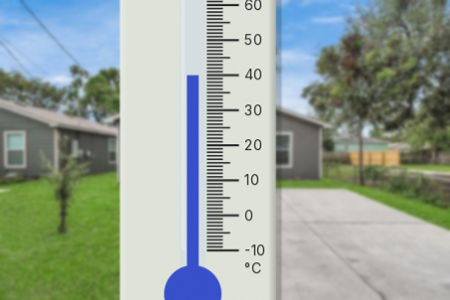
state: 40 °C
